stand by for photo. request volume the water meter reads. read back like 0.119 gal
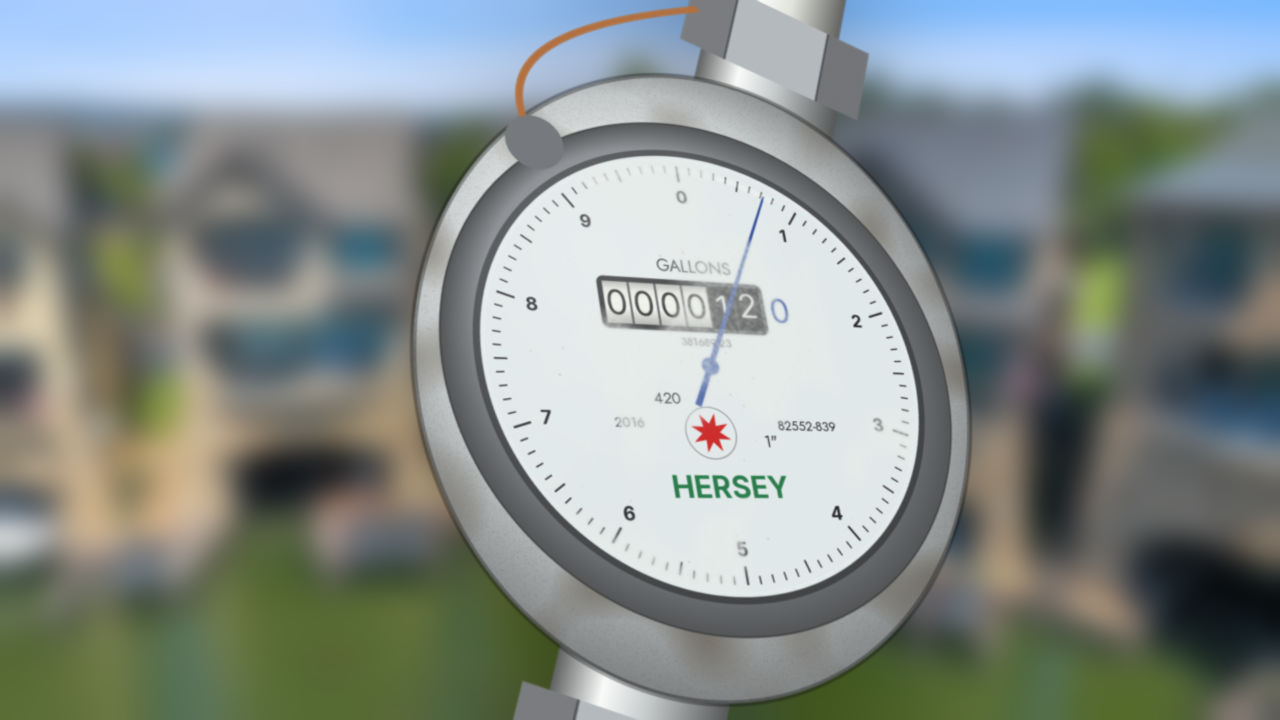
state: 120.7 gal
